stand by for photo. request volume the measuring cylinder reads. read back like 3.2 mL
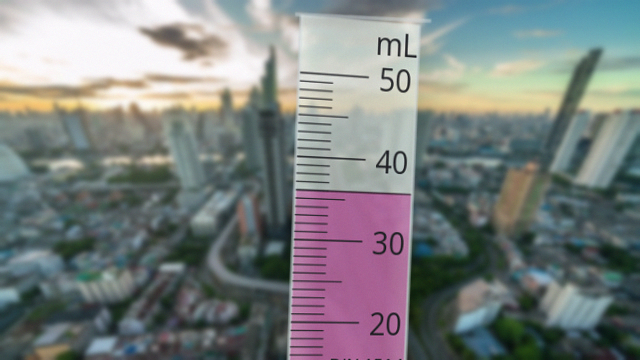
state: 36 mL
